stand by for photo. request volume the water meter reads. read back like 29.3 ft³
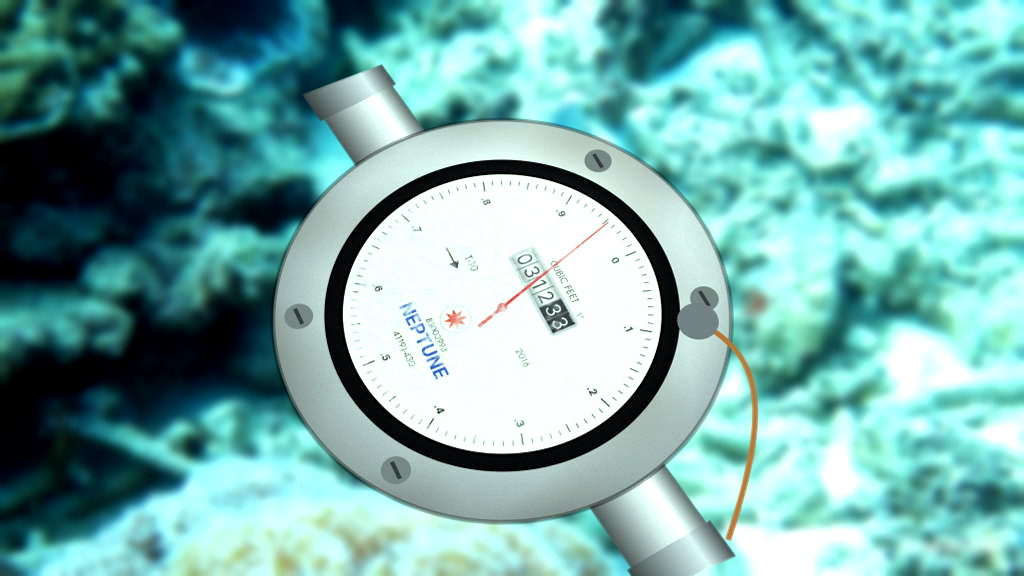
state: 31232.95 ft³
